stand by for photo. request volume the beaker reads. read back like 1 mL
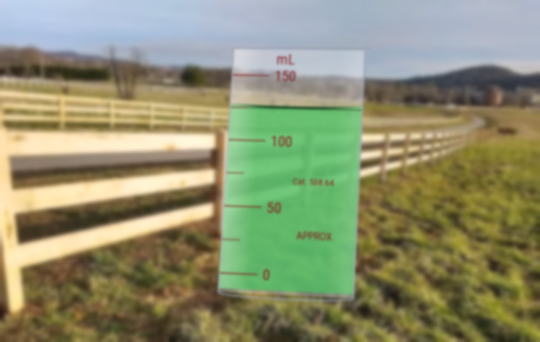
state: 125 mL
